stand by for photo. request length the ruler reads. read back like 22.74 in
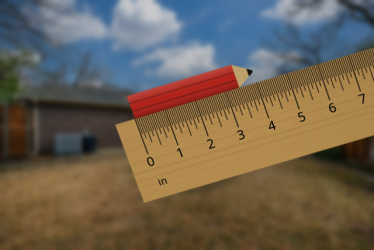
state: 4 in
